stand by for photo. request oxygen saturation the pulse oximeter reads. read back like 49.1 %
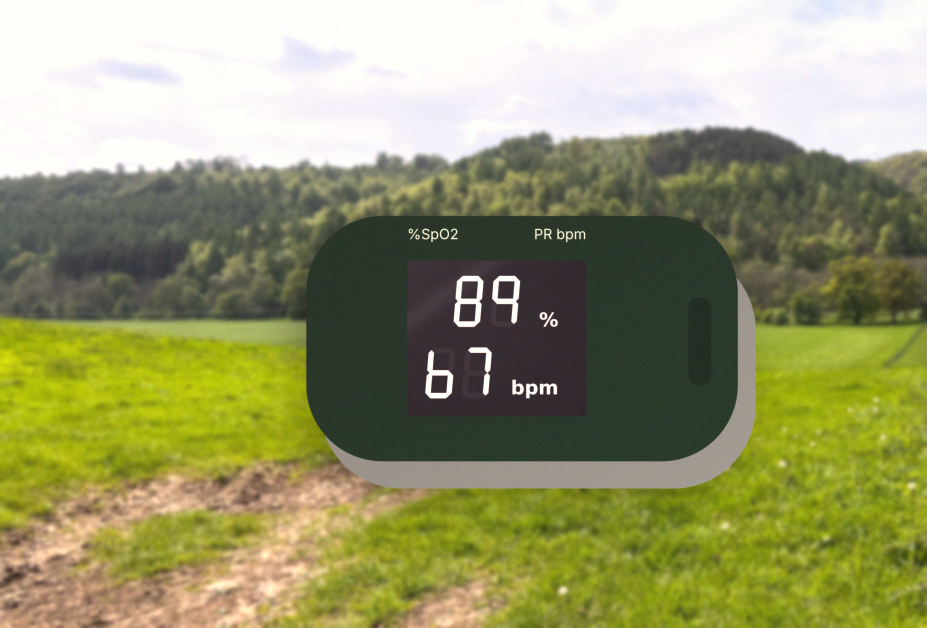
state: 89 %
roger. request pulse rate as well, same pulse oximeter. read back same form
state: 67 bpm
